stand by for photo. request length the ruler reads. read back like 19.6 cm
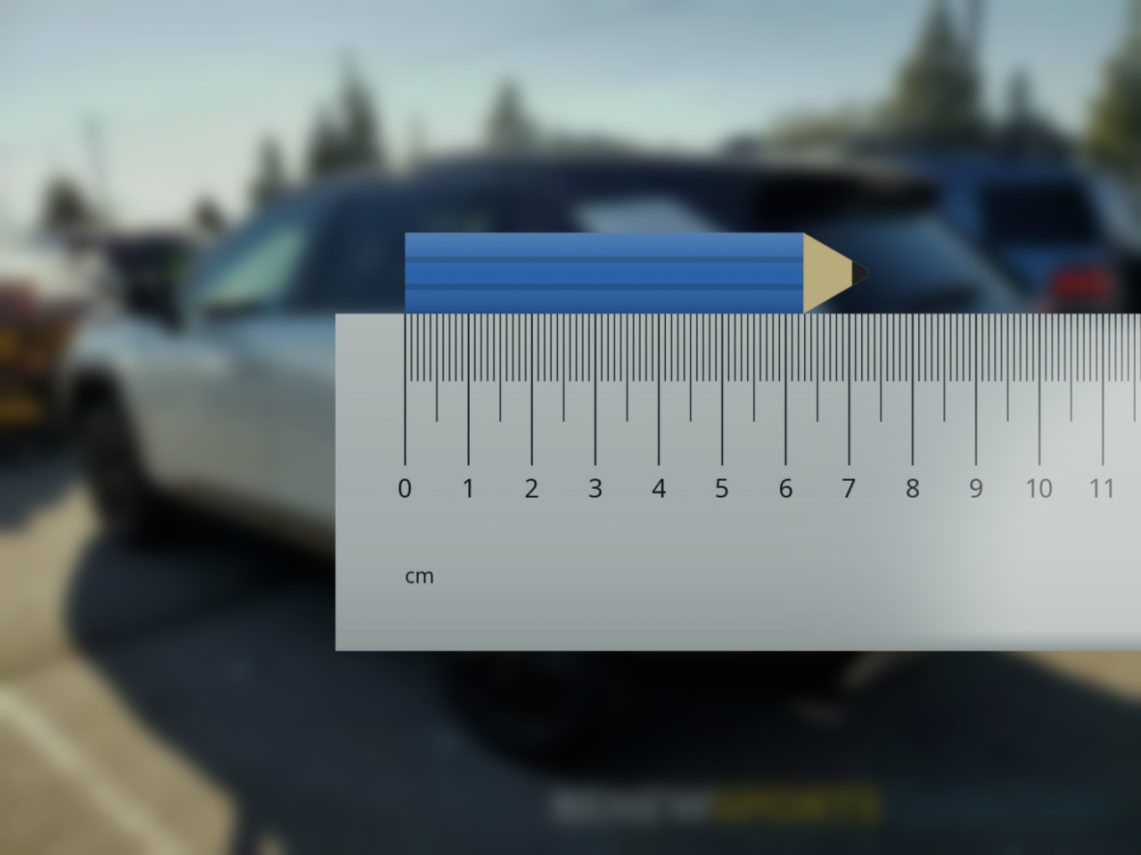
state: 7.3 cm
